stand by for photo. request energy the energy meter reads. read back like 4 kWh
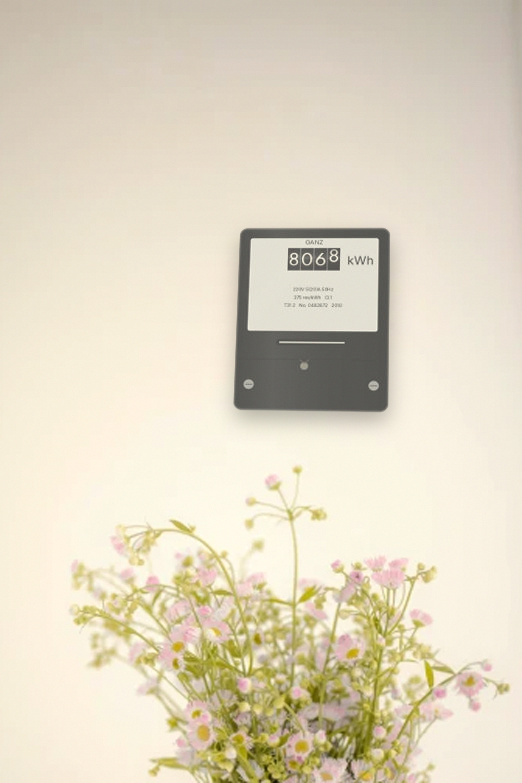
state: 8068 kWh
